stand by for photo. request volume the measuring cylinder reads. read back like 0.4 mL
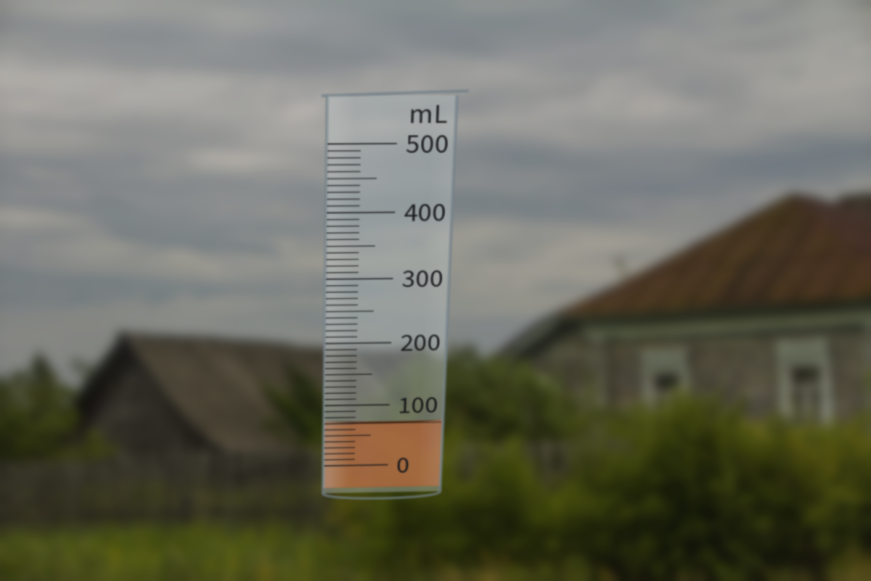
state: 70 mL
